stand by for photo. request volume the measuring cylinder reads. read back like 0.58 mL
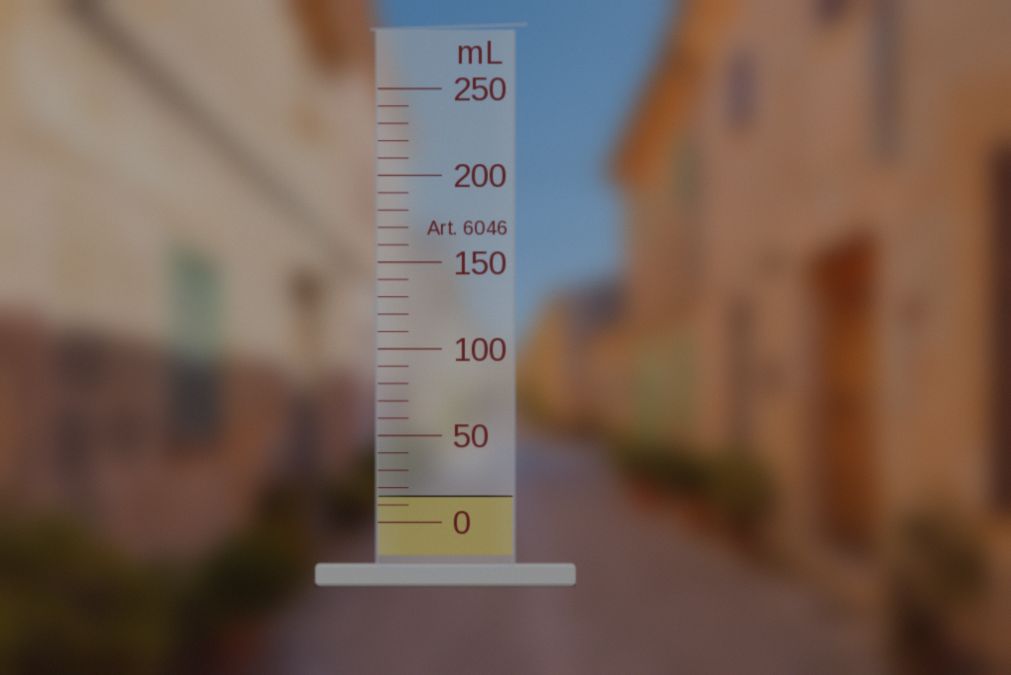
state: 15 mL
